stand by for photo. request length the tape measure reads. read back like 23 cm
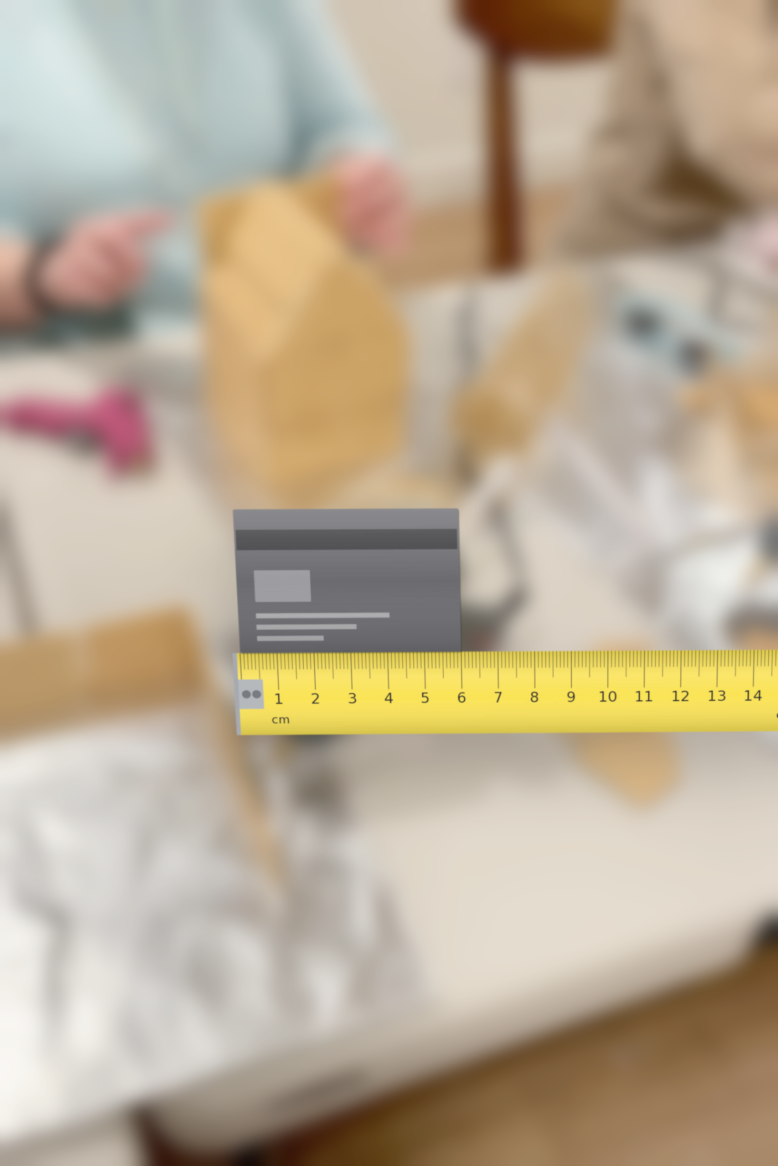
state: 6 cm
